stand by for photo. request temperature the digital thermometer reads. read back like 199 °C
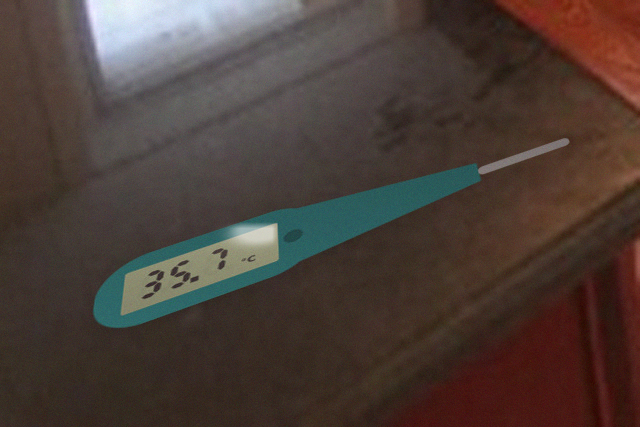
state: 35.7 °C
